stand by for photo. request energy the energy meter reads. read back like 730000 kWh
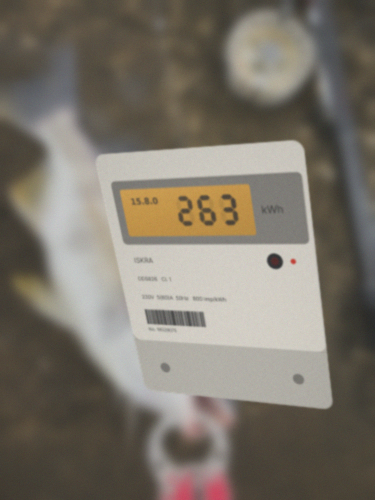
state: 263 kWh
